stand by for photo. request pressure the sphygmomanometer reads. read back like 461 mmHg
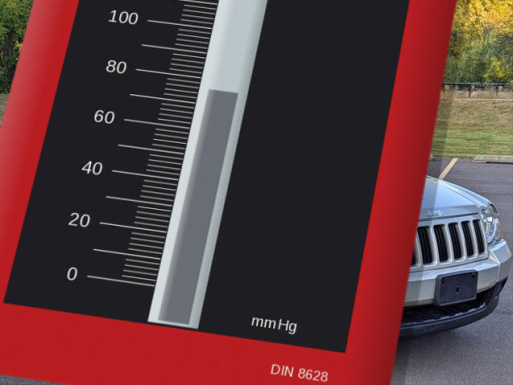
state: 76 mmHg
